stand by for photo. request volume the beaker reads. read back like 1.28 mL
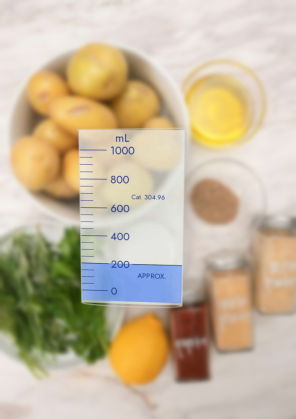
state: 200 mL
